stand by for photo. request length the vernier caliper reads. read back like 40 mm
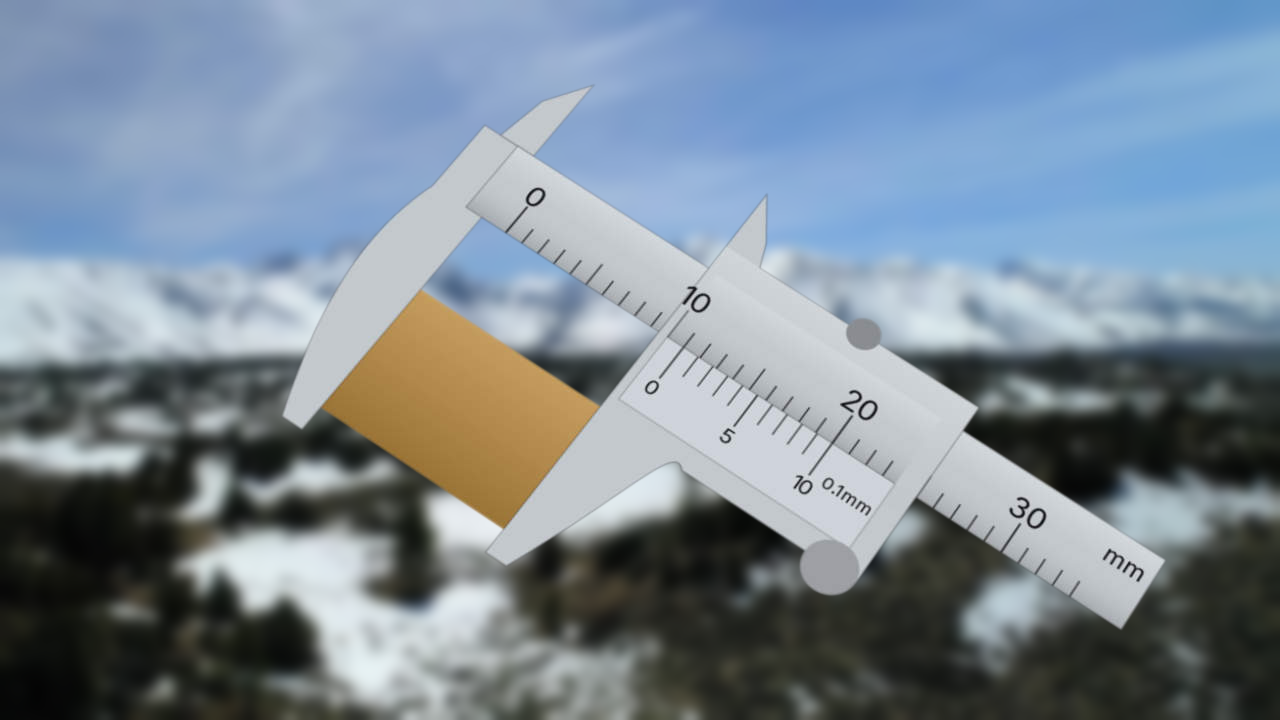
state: 11.0 mm
